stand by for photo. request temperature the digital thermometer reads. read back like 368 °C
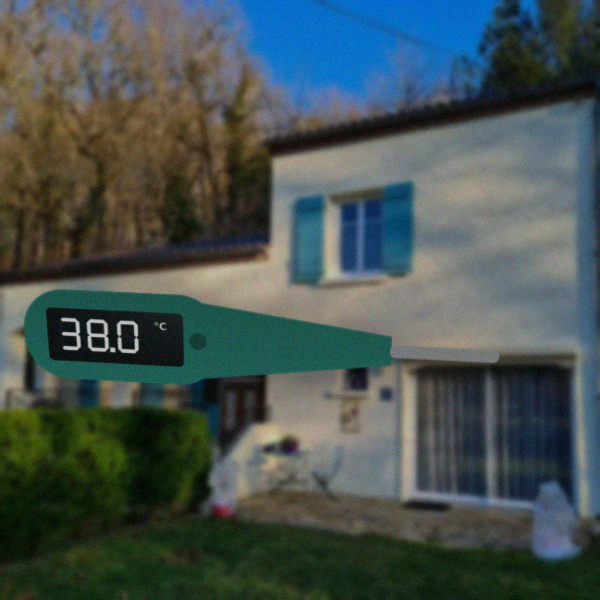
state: 38.0 °C
